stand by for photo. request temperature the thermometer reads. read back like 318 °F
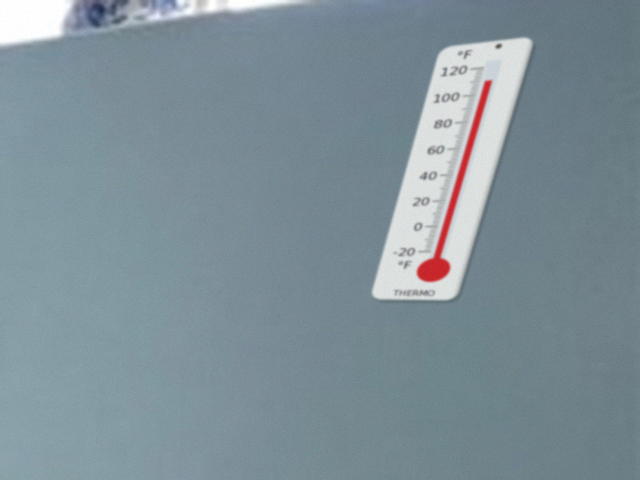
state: 110 °F
